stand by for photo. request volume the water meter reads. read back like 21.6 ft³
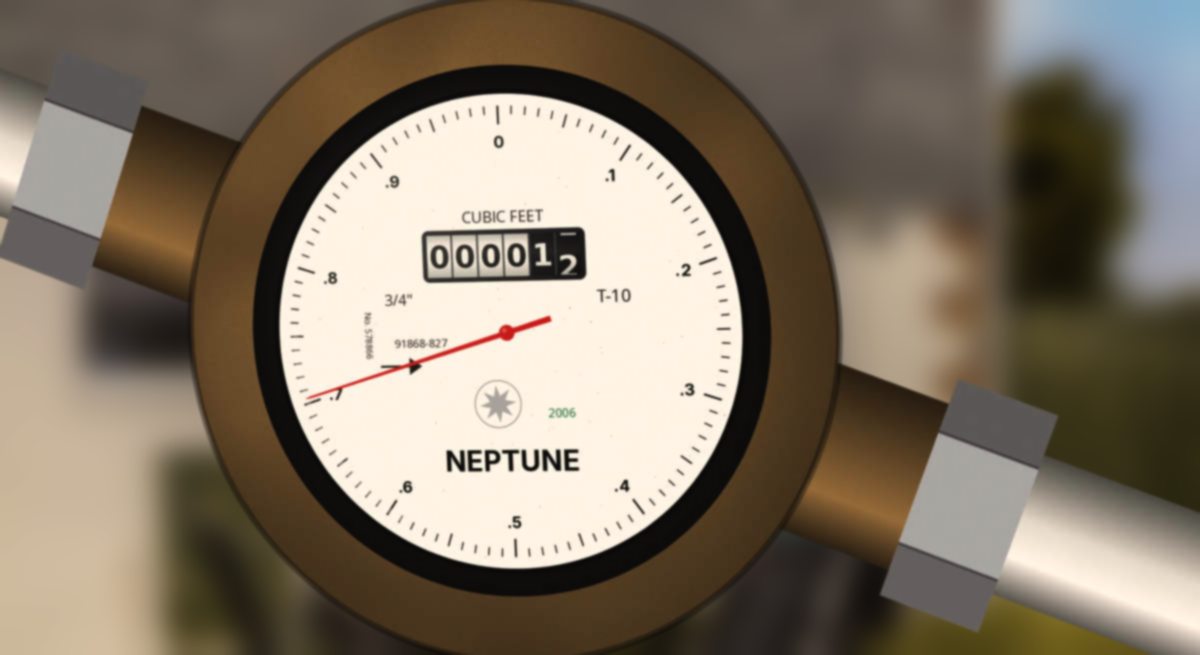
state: 11.70 ft³
